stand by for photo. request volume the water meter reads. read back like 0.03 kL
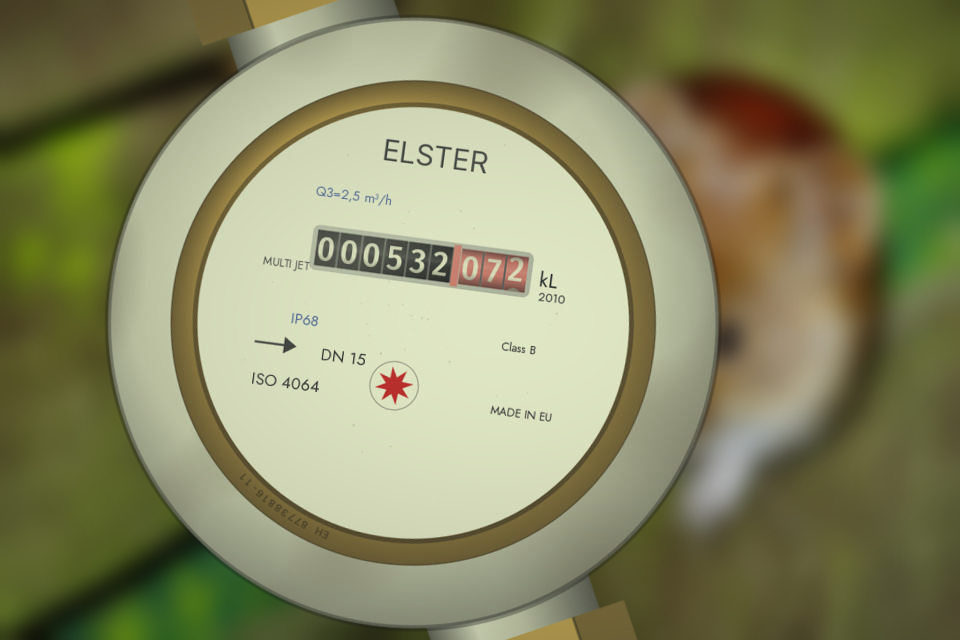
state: 532.072 kL
